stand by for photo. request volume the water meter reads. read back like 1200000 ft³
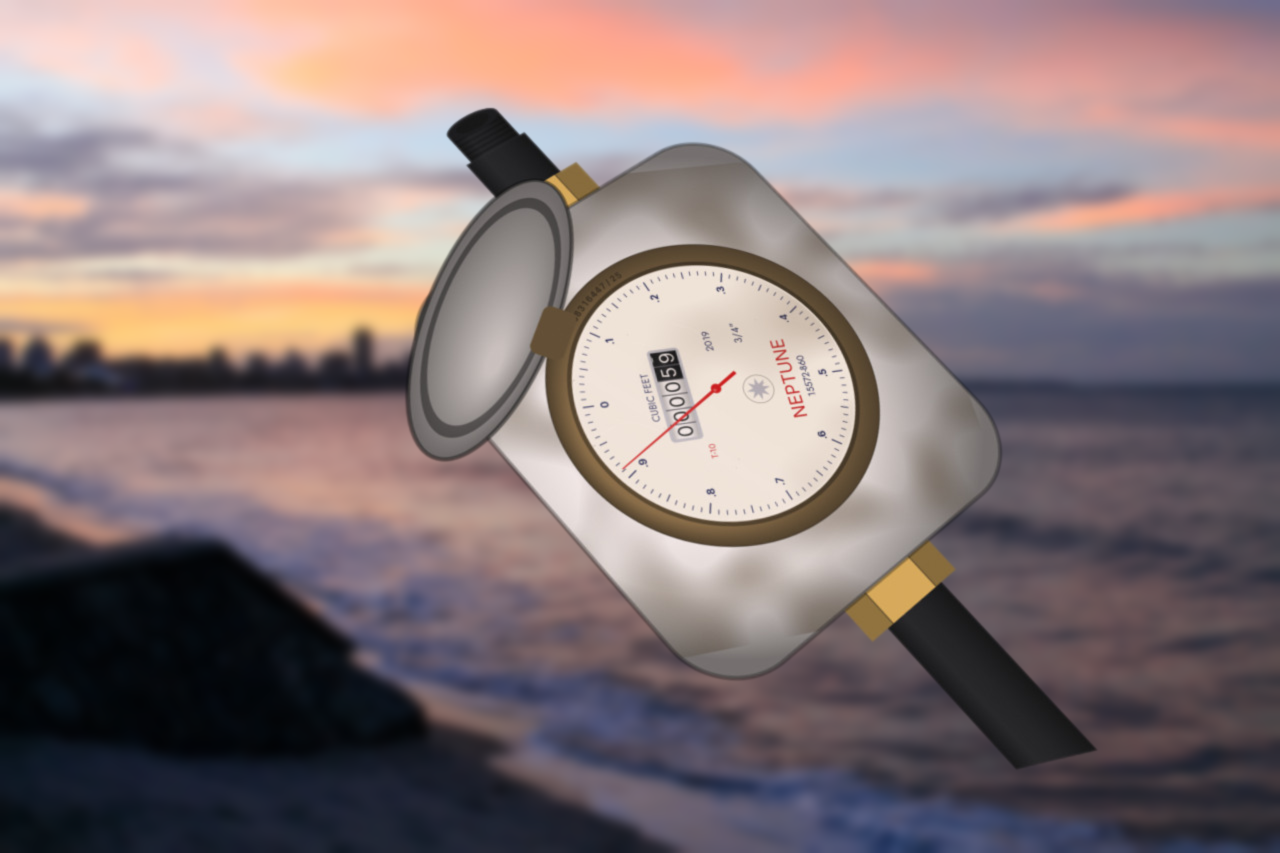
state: 58.91 ft³
